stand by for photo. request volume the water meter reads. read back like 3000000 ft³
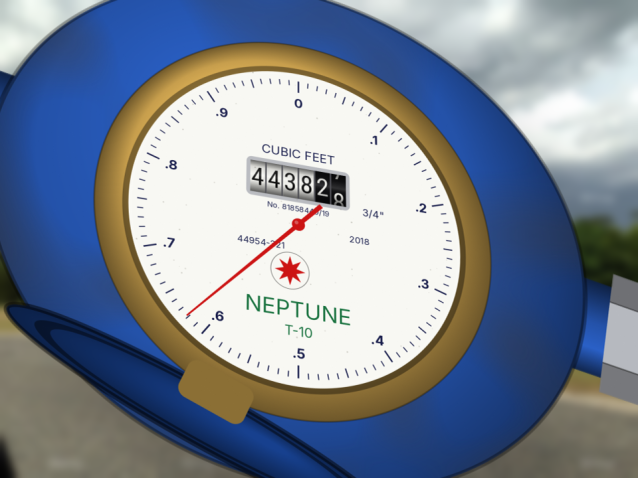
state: 443827.62 ft³
